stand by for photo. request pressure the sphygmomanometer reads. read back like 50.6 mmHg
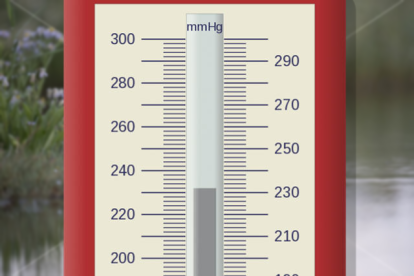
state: 232 mmHg
